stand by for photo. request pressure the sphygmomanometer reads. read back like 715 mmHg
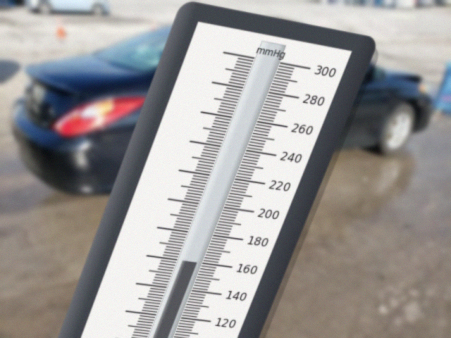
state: 160 mmHg
